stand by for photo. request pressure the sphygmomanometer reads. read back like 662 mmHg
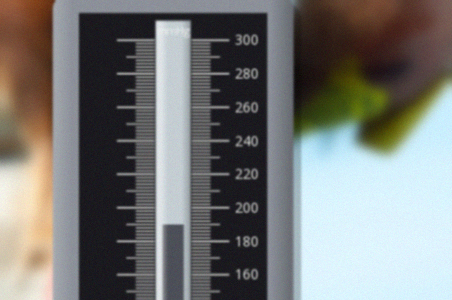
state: 190 mmHg
